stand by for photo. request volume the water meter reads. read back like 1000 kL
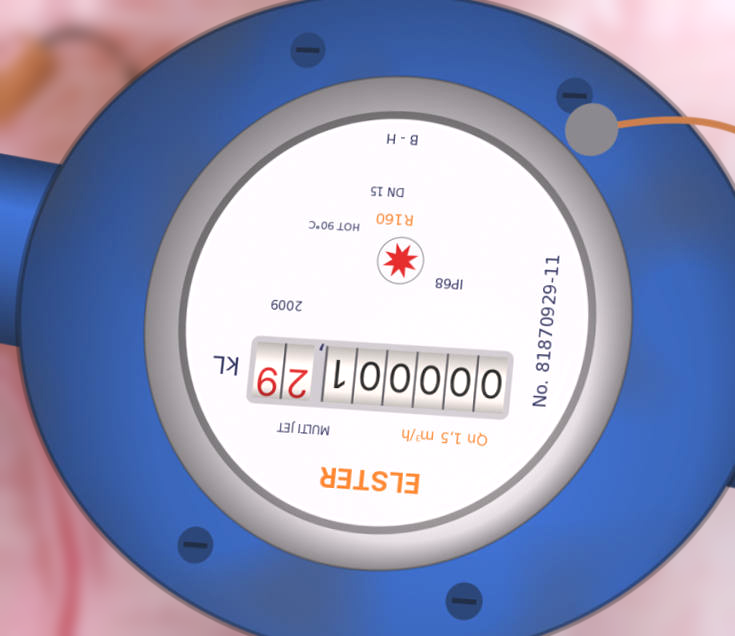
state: 1.29 kL
